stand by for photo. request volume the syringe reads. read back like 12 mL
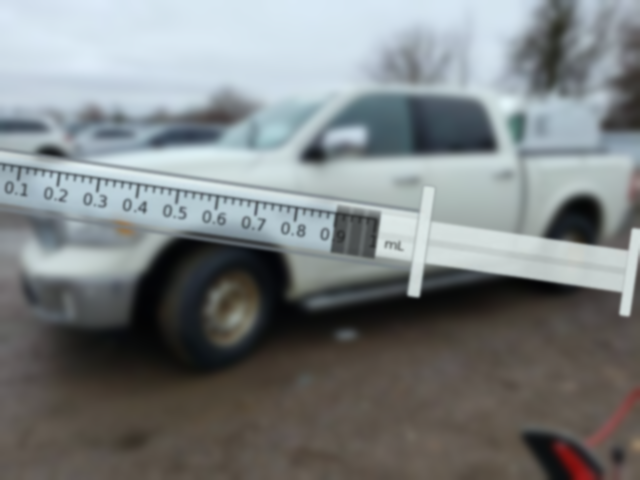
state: 0.9 mL
